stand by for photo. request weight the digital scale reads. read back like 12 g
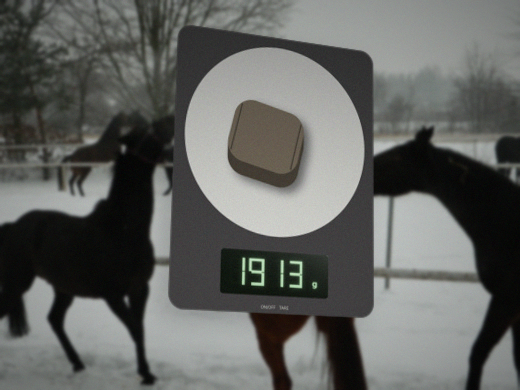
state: 1913 g
